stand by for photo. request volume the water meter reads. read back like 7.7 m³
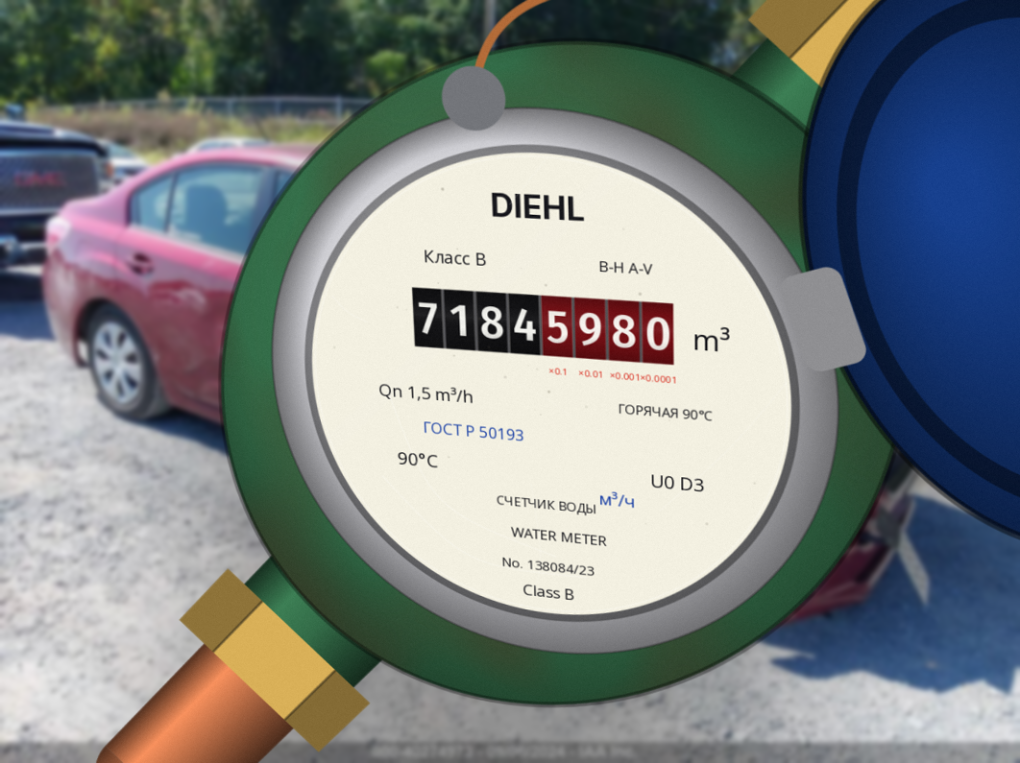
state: 7184.5980 m³
